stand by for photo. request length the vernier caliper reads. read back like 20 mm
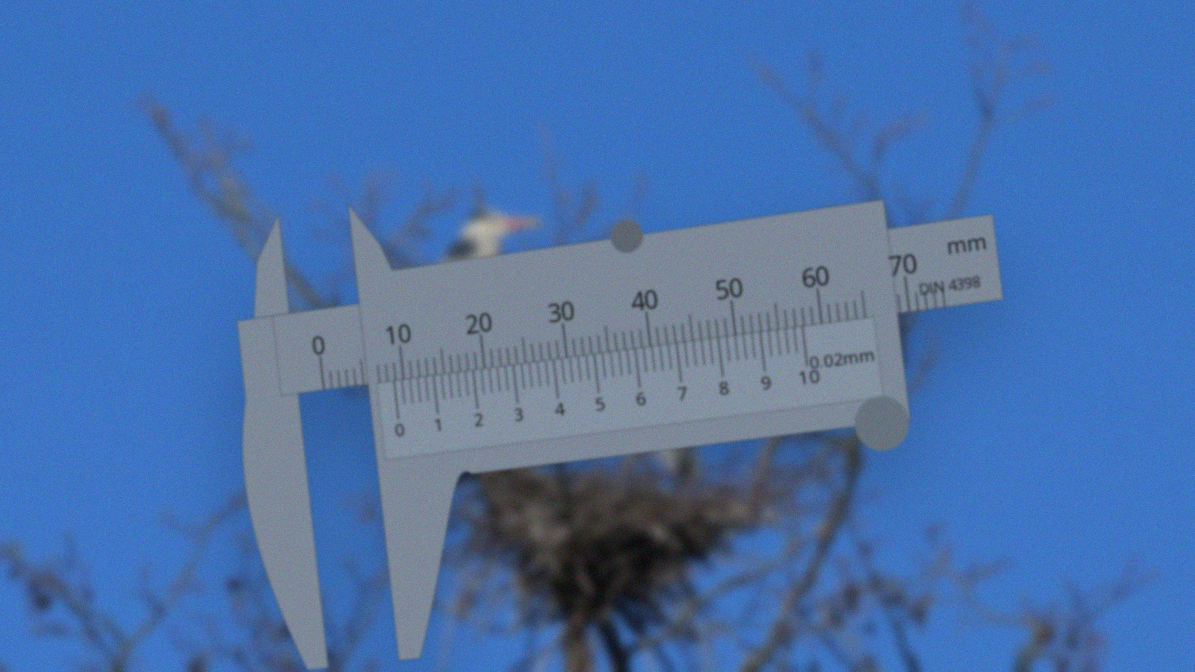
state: 8.8 mm
